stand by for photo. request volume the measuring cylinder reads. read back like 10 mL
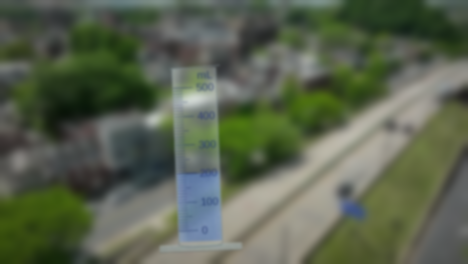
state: 200 mL
